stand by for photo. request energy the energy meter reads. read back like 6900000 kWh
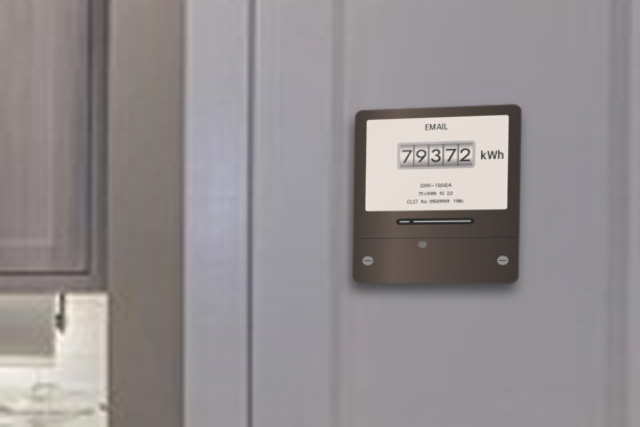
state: 79372 kWh
